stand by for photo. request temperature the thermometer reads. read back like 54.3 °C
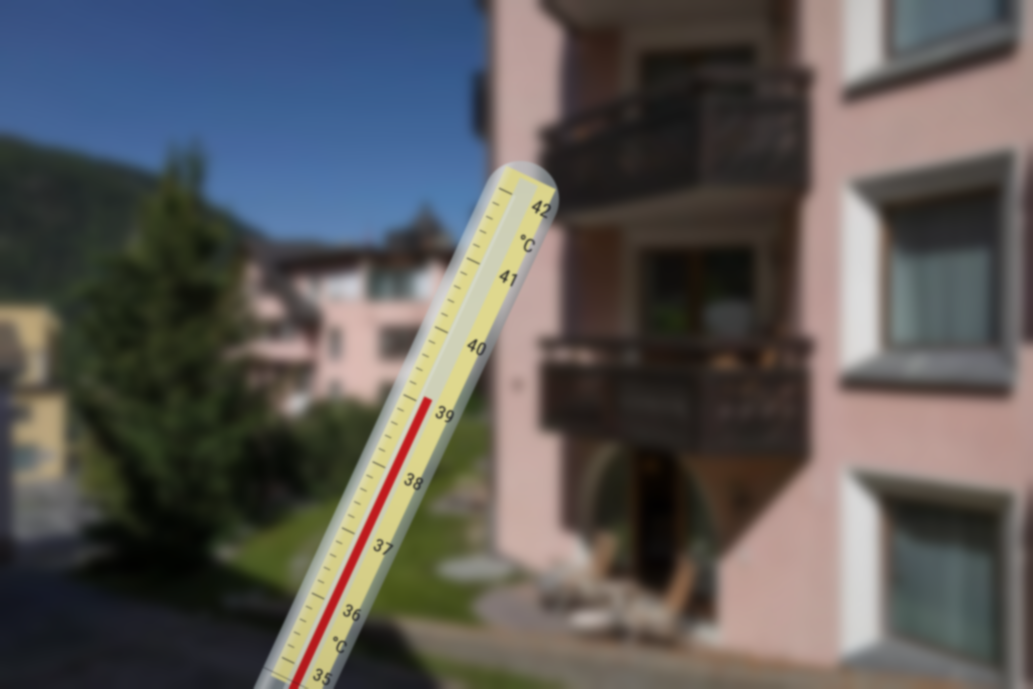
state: 39.1 °C
